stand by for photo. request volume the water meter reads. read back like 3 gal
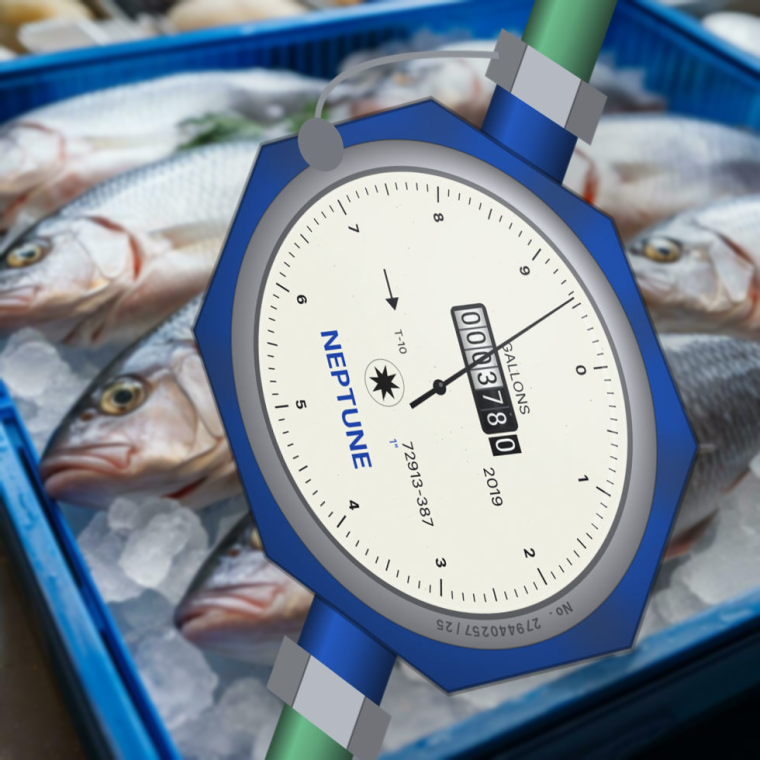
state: 3779.4 gal
